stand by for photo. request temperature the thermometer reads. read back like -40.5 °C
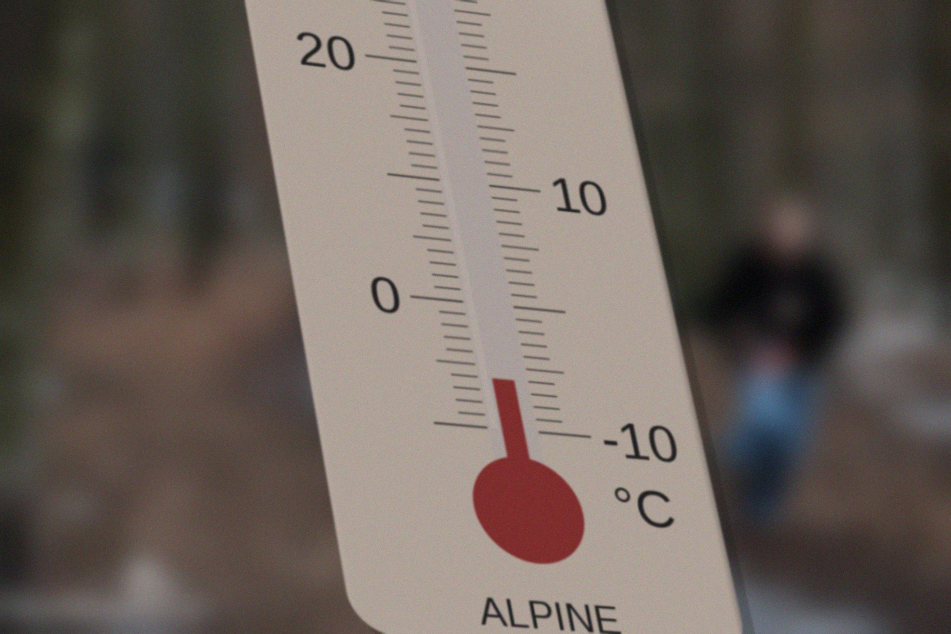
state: -6 °C
